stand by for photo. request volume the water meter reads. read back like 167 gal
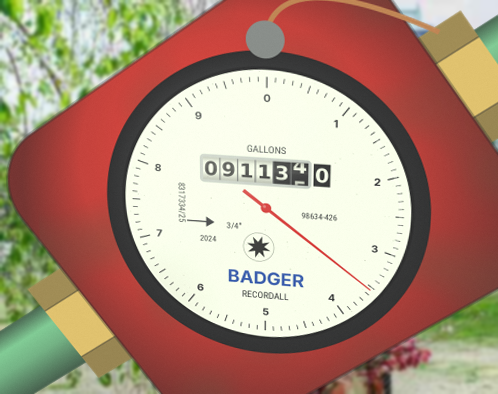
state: 911343.5 gal
